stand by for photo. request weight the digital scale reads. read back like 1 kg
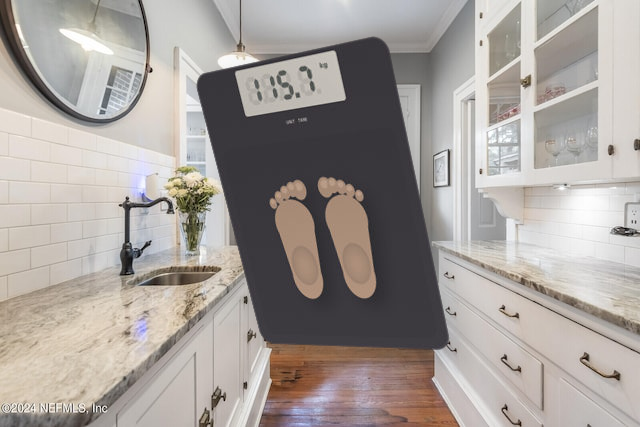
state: 115.7 kg
